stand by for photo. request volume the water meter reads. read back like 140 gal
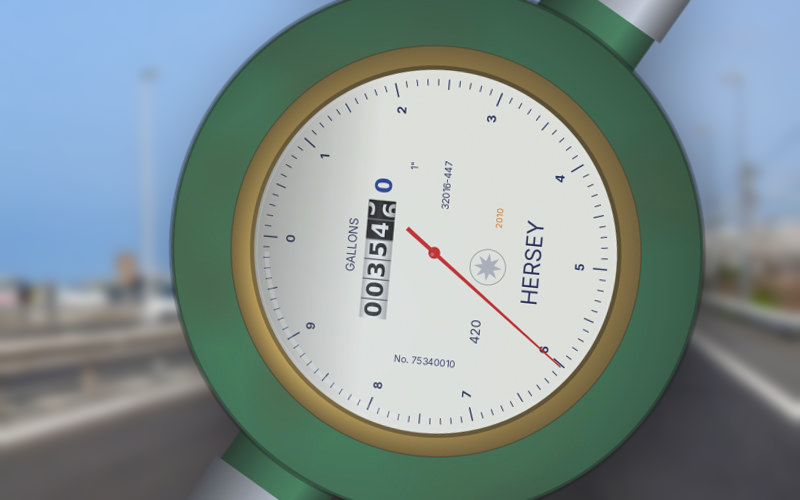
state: 35456.0 gal
